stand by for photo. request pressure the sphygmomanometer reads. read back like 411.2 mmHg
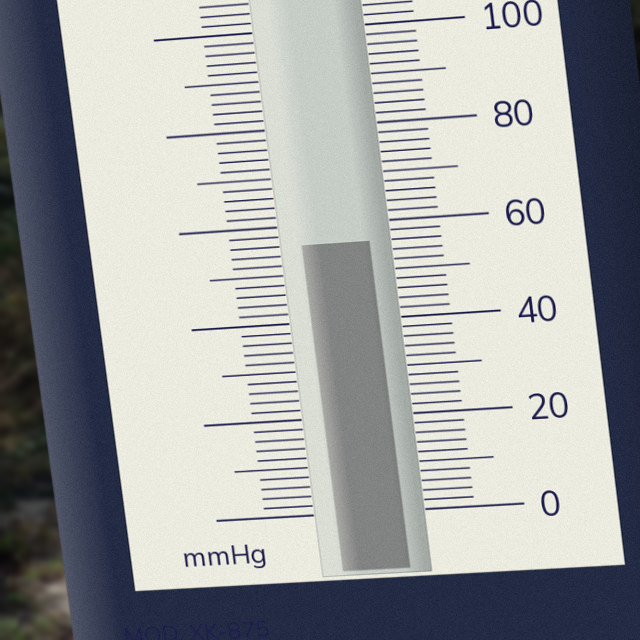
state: 56 mmHg
